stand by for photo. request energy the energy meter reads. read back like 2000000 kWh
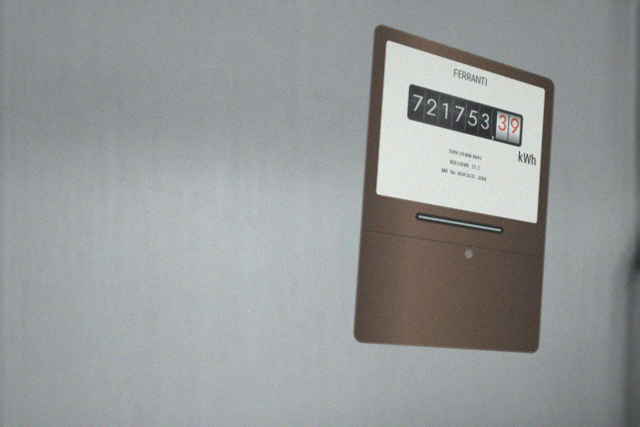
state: 721753.39 kWh
